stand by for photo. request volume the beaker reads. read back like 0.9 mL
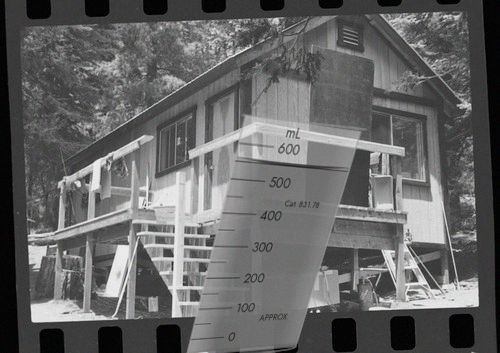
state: 550 mL
